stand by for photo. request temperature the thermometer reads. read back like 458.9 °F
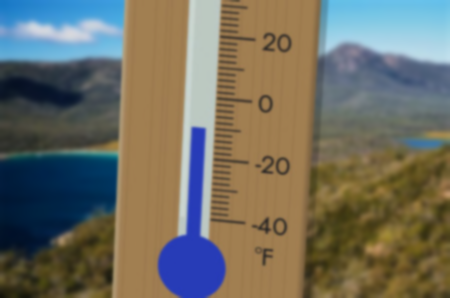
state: -10 °F
